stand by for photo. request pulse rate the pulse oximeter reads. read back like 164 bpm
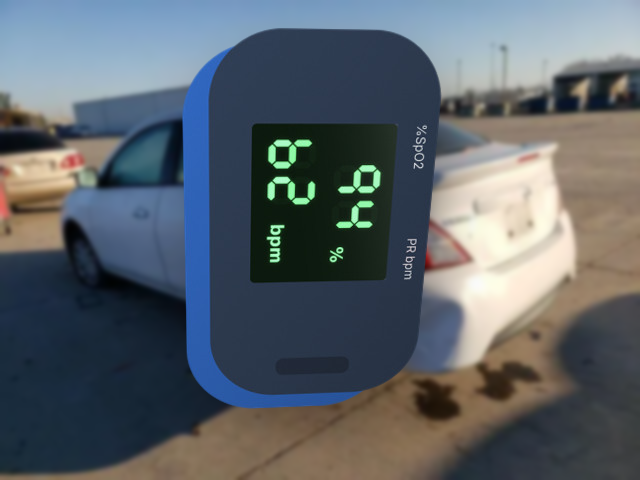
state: 62 bpm
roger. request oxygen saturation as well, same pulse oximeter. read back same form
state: 94 %
